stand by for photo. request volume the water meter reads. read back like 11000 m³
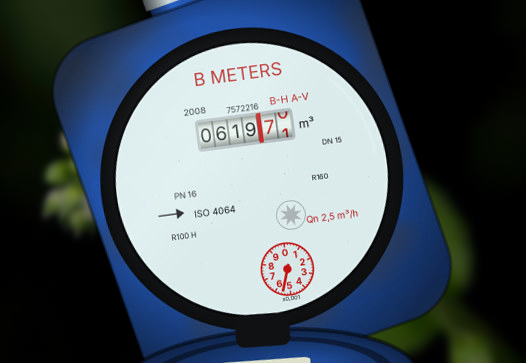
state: 619.705 m³
